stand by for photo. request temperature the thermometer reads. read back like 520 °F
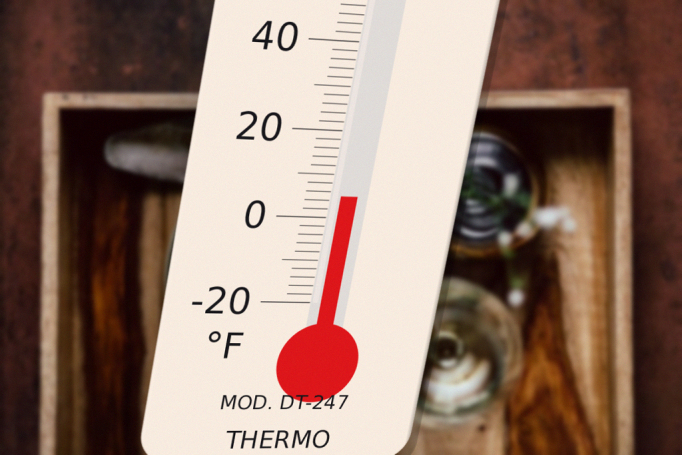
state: 5 °F
